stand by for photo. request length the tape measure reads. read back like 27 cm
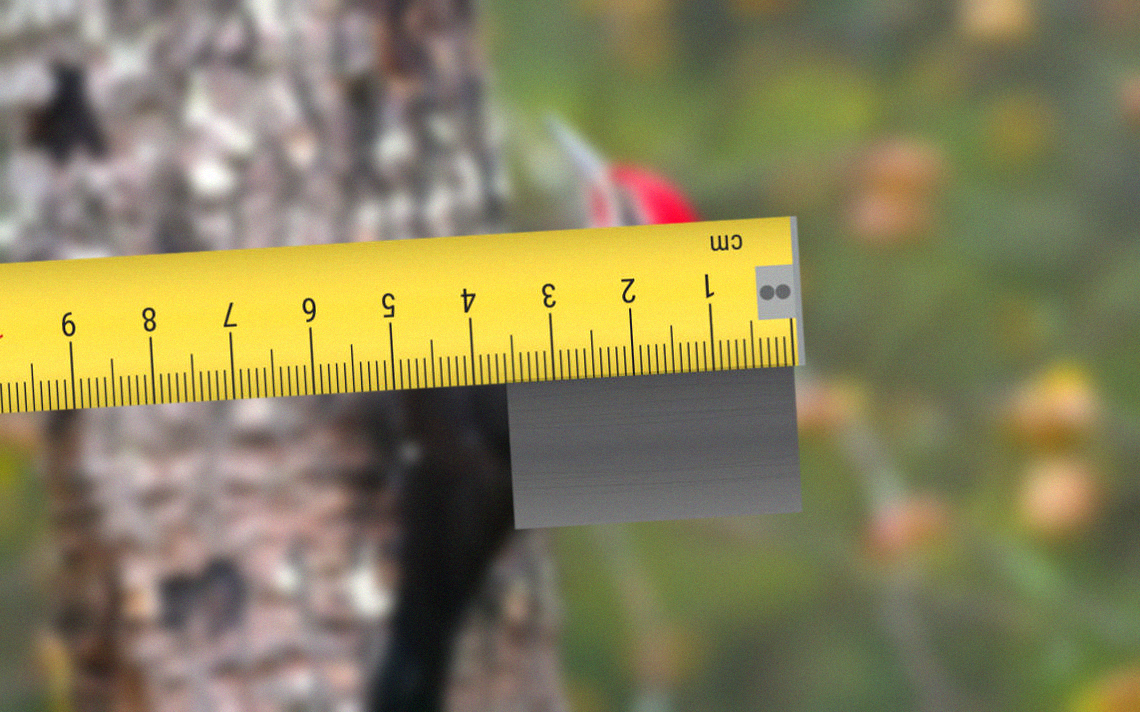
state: 3.6 cm
